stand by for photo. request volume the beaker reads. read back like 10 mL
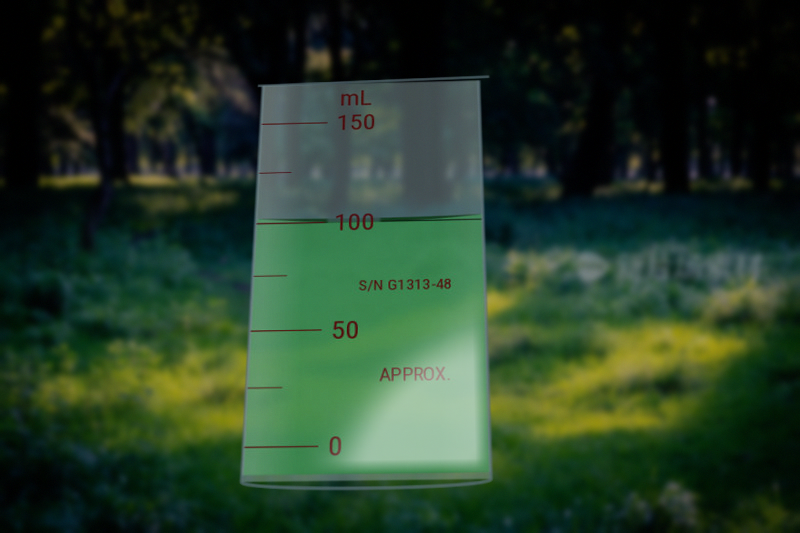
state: 100 mL
